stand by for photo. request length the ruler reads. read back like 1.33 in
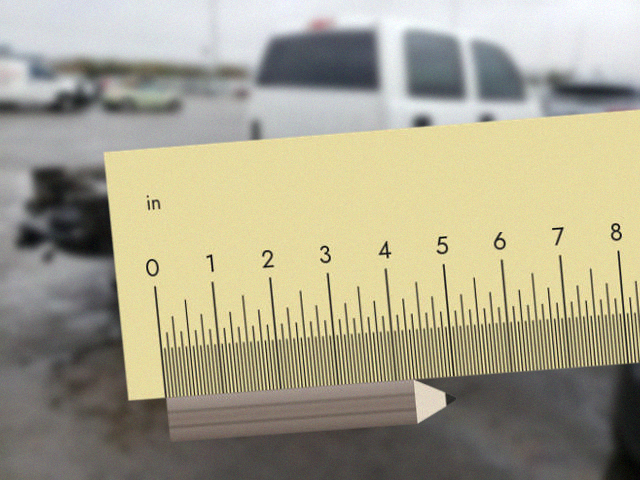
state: 5 in
